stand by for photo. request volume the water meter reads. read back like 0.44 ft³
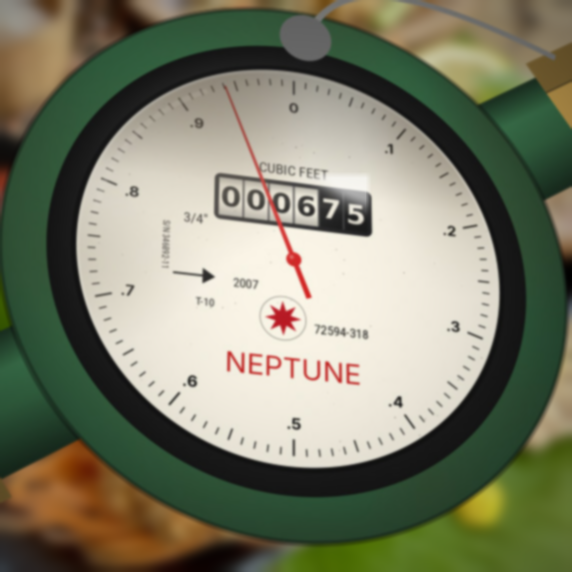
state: 674.94 ft³
